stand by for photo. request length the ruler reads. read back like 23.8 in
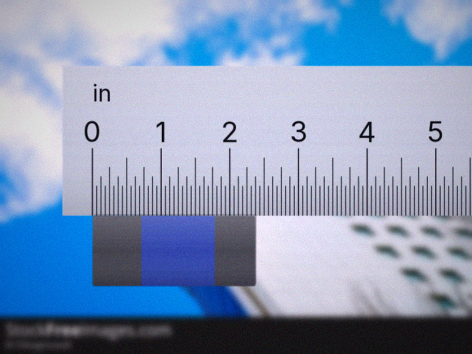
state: 2.375 in
